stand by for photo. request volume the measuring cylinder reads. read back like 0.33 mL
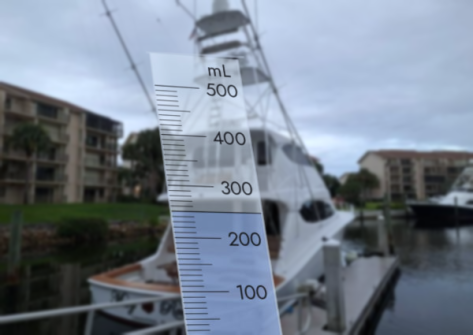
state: 250 mL
